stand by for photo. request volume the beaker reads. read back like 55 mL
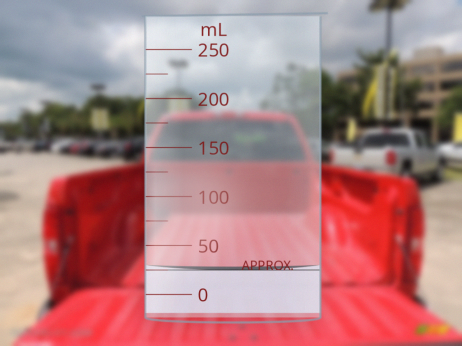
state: 25 mL
